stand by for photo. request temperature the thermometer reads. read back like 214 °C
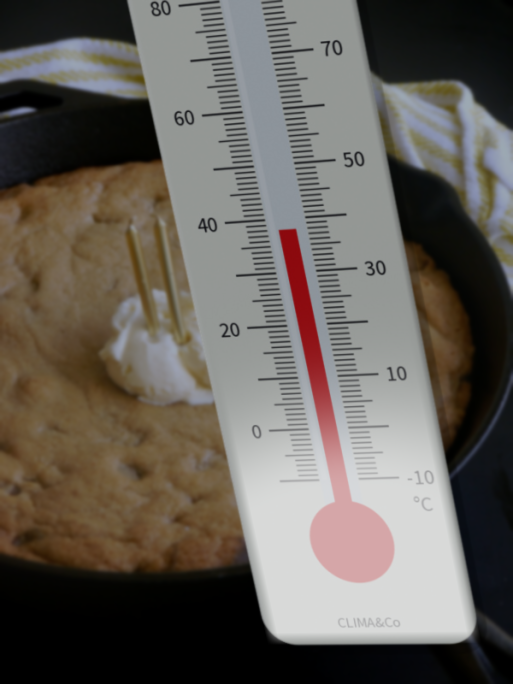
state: 38 °C
